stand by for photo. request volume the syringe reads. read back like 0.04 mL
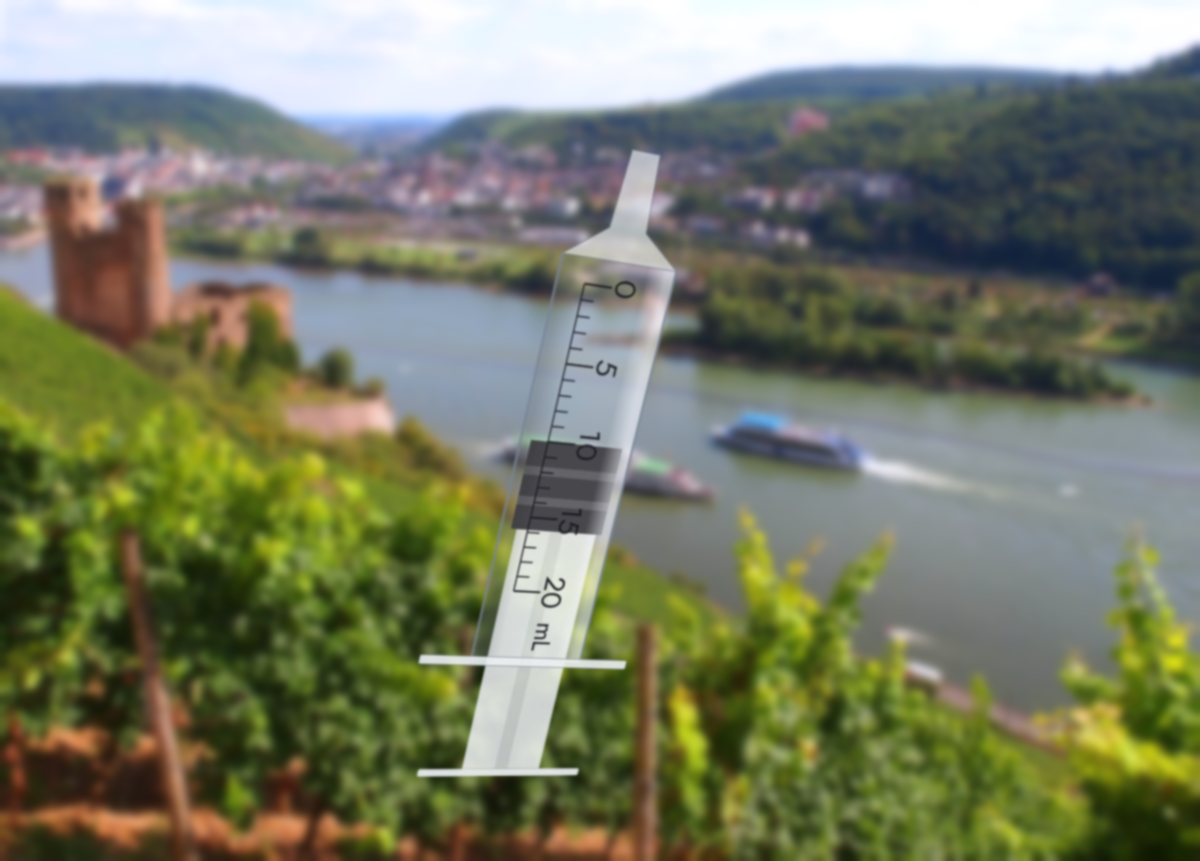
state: 10 mL
